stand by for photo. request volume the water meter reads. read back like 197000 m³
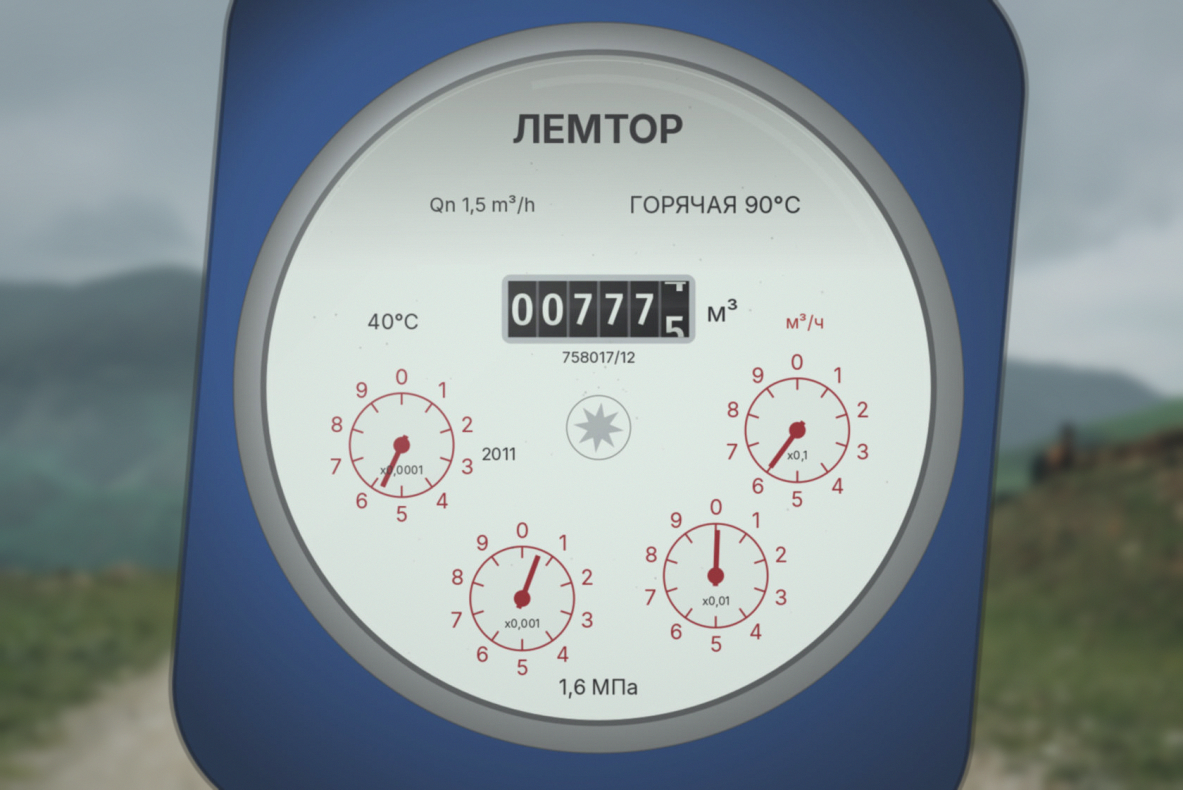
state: 7774.6005 m³
